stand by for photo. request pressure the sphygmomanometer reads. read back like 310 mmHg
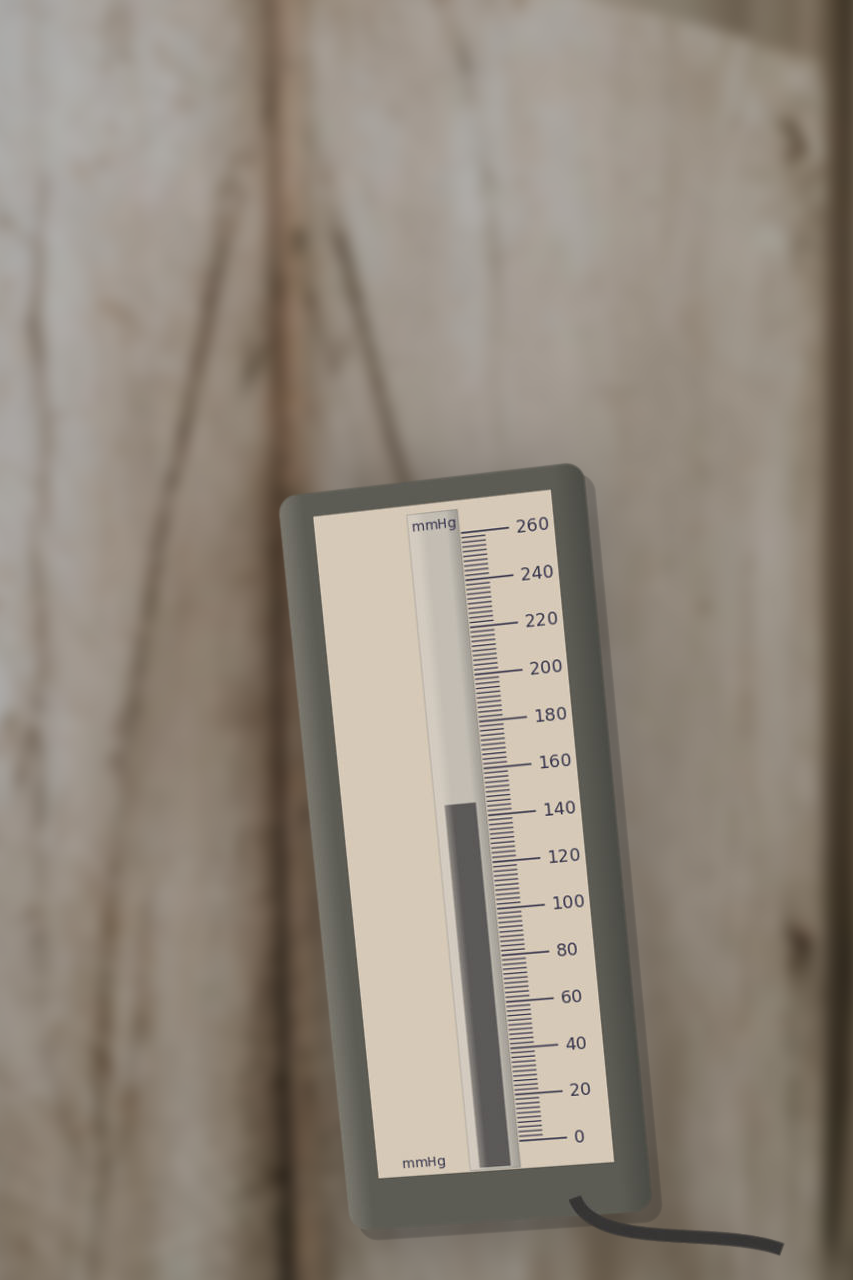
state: 146 mmHg
